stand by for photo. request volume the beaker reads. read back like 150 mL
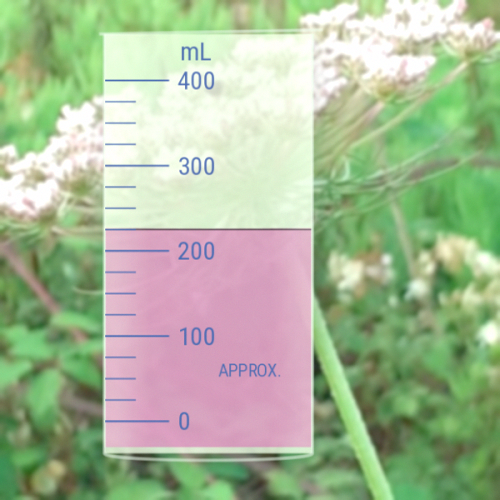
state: 225 mL
